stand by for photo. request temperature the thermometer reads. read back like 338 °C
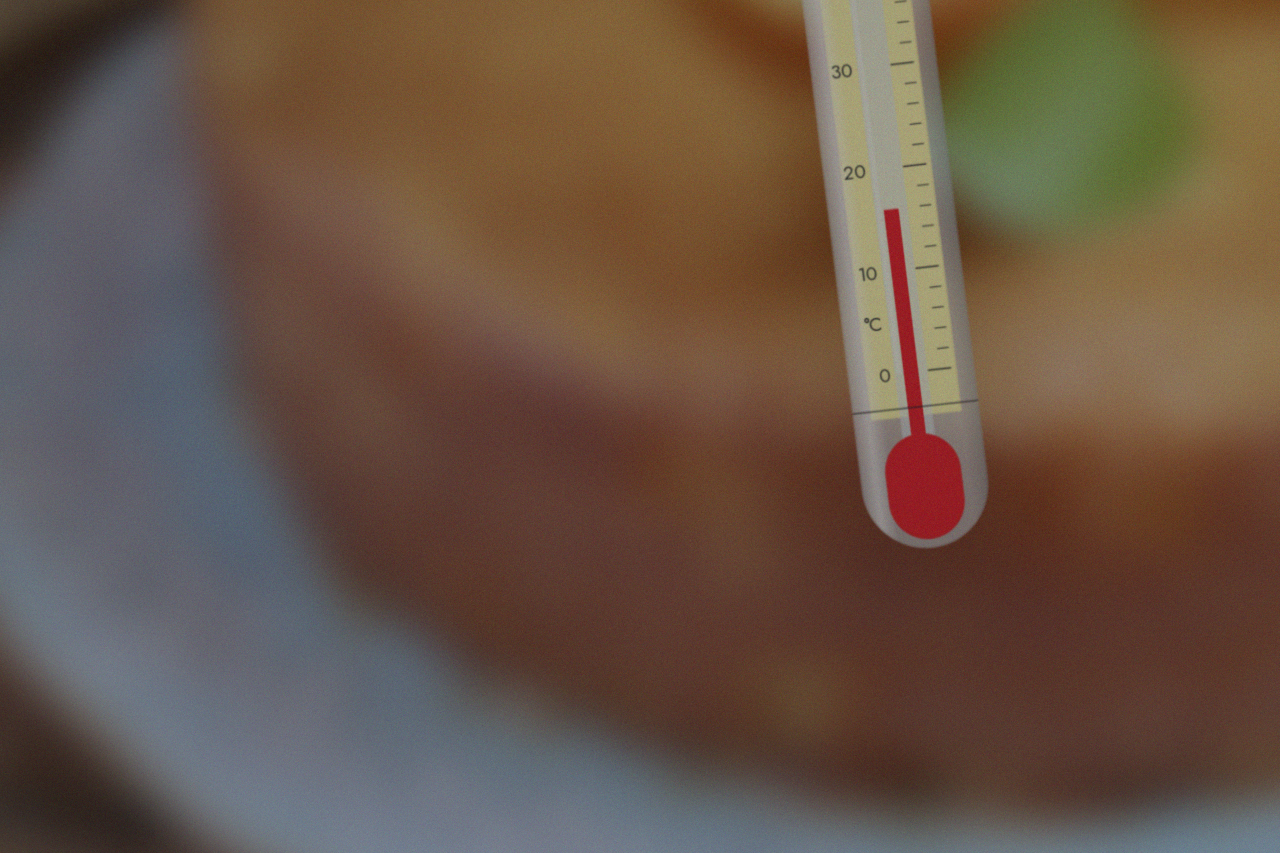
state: 16 °C
